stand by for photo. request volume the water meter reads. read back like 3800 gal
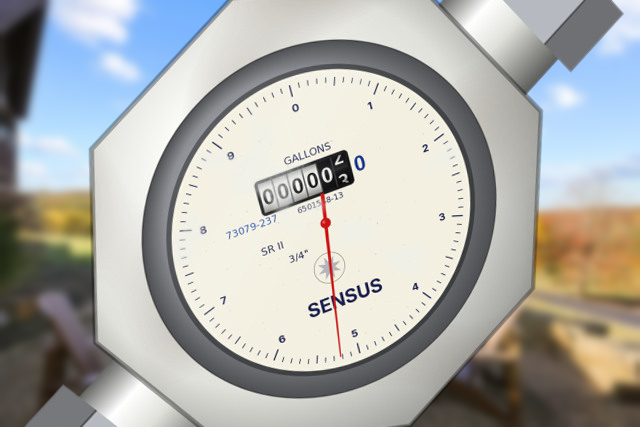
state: 25.2 gal
